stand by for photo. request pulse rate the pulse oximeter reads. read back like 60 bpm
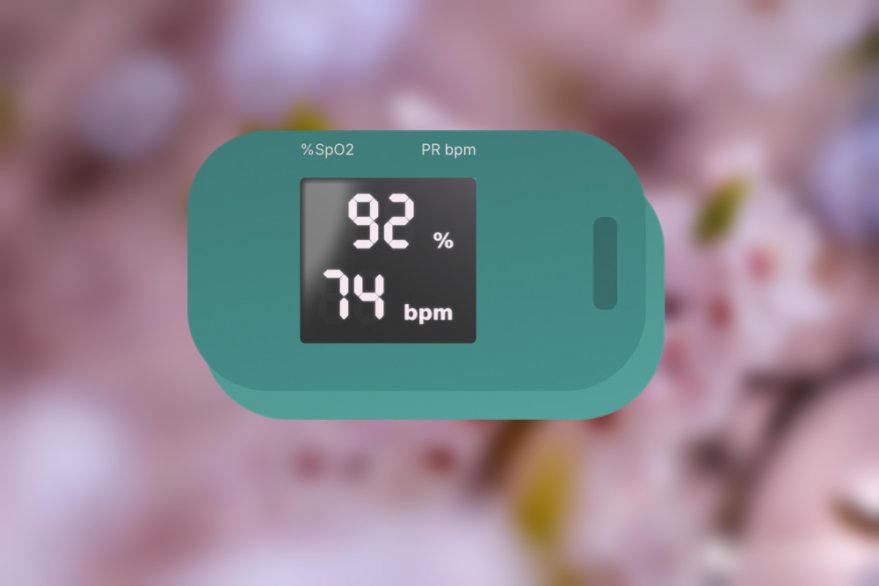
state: 74 bpm
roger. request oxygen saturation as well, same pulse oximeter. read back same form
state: 92 %
